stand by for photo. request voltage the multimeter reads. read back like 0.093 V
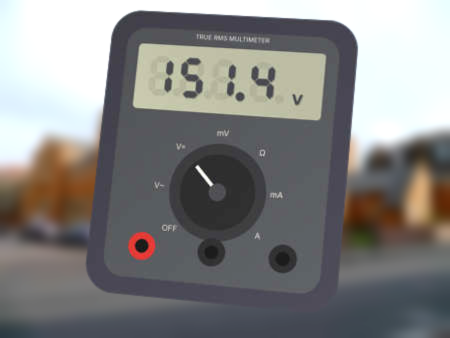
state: 151.4 V
